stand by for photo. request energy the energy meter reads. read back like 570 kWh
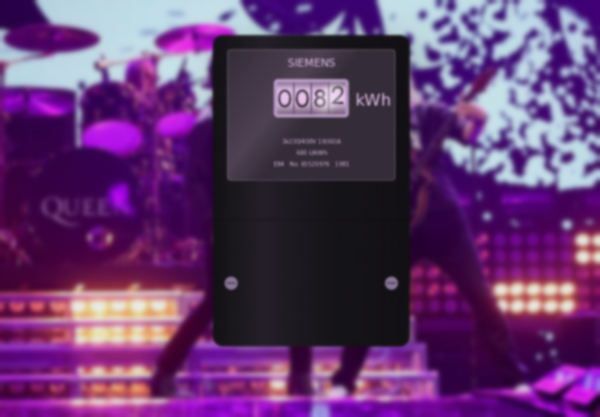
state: 82 kWh
